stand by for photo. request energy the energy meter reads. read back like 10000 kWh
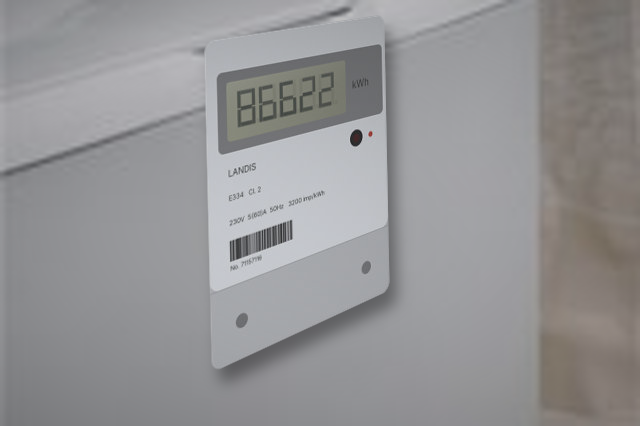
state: 86622 kWh
